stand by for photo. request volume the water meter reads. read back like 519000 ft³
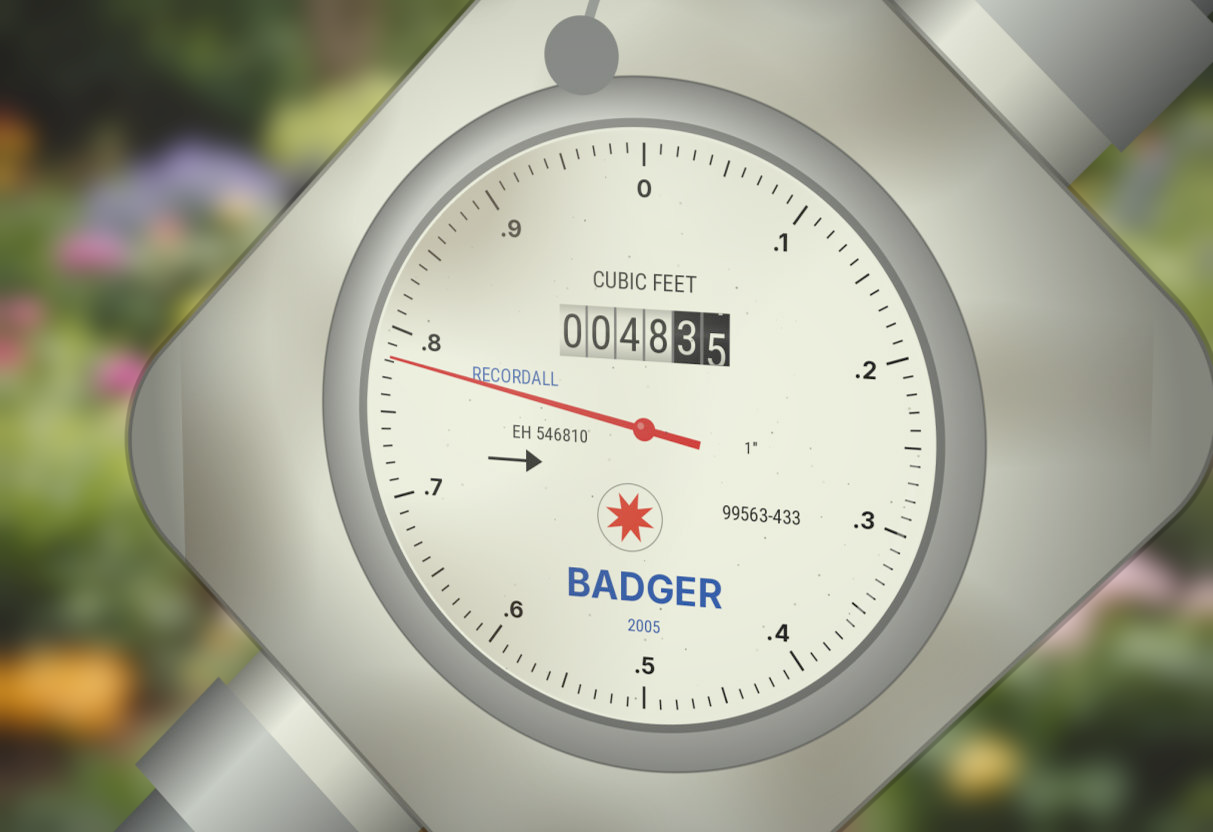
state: 4834.78 ft³
